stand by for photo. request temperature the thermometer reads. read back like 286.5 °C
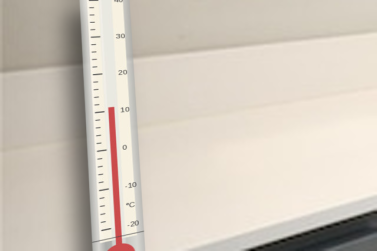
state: 11 °C
